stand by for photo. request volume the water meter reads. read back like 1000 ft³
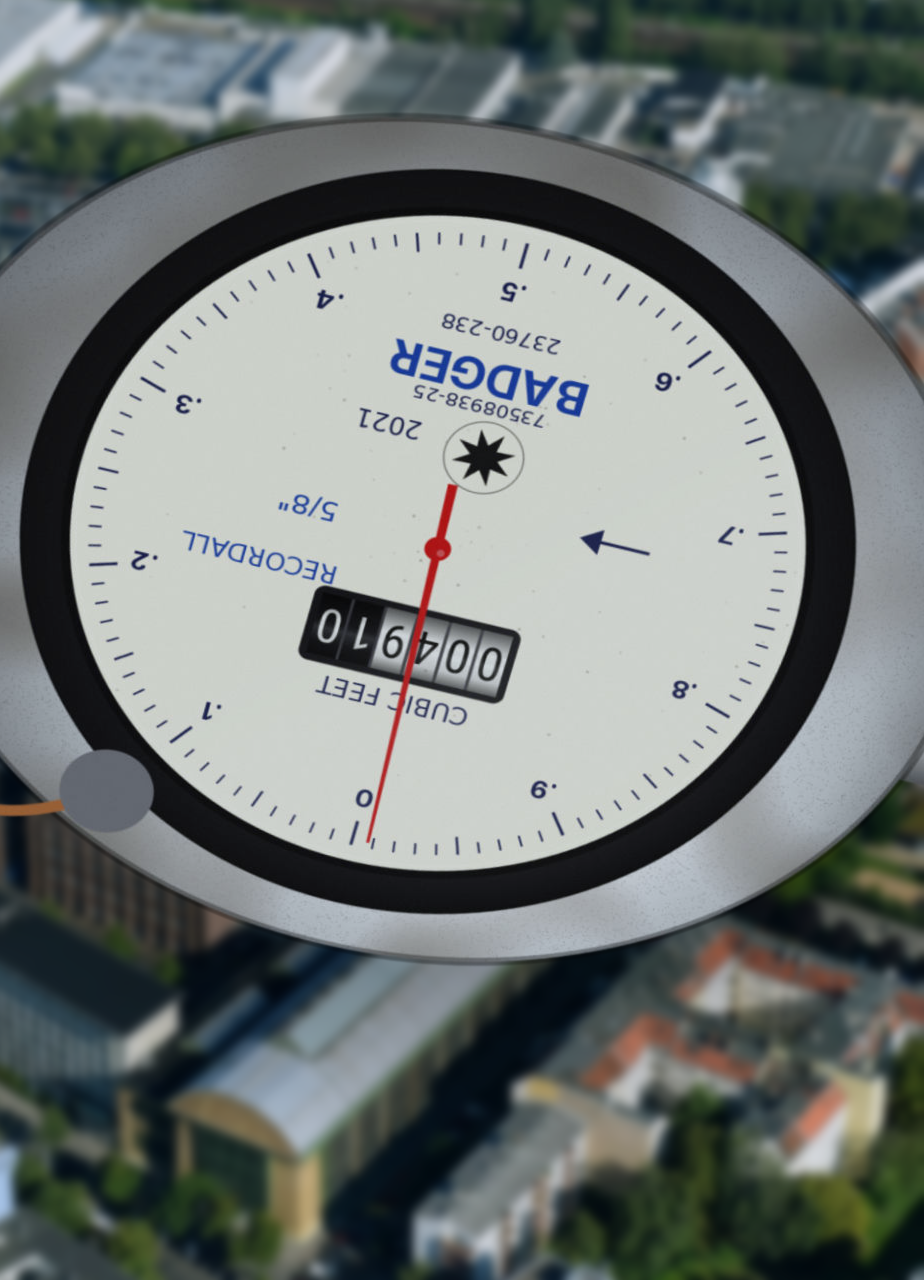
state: 4909.99 ft³
